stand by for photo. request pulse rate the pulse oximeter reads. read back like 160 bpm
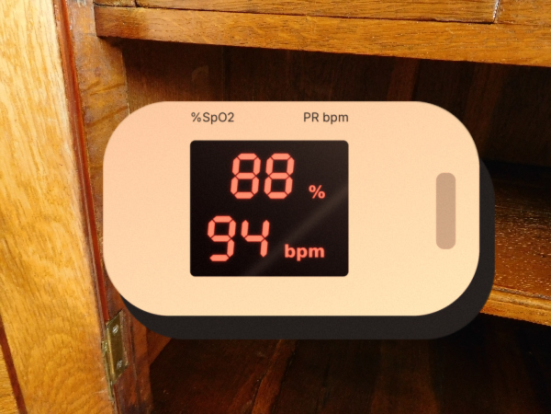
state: 94 bpm
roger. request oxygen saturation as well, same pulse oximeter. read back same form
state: 88 %
